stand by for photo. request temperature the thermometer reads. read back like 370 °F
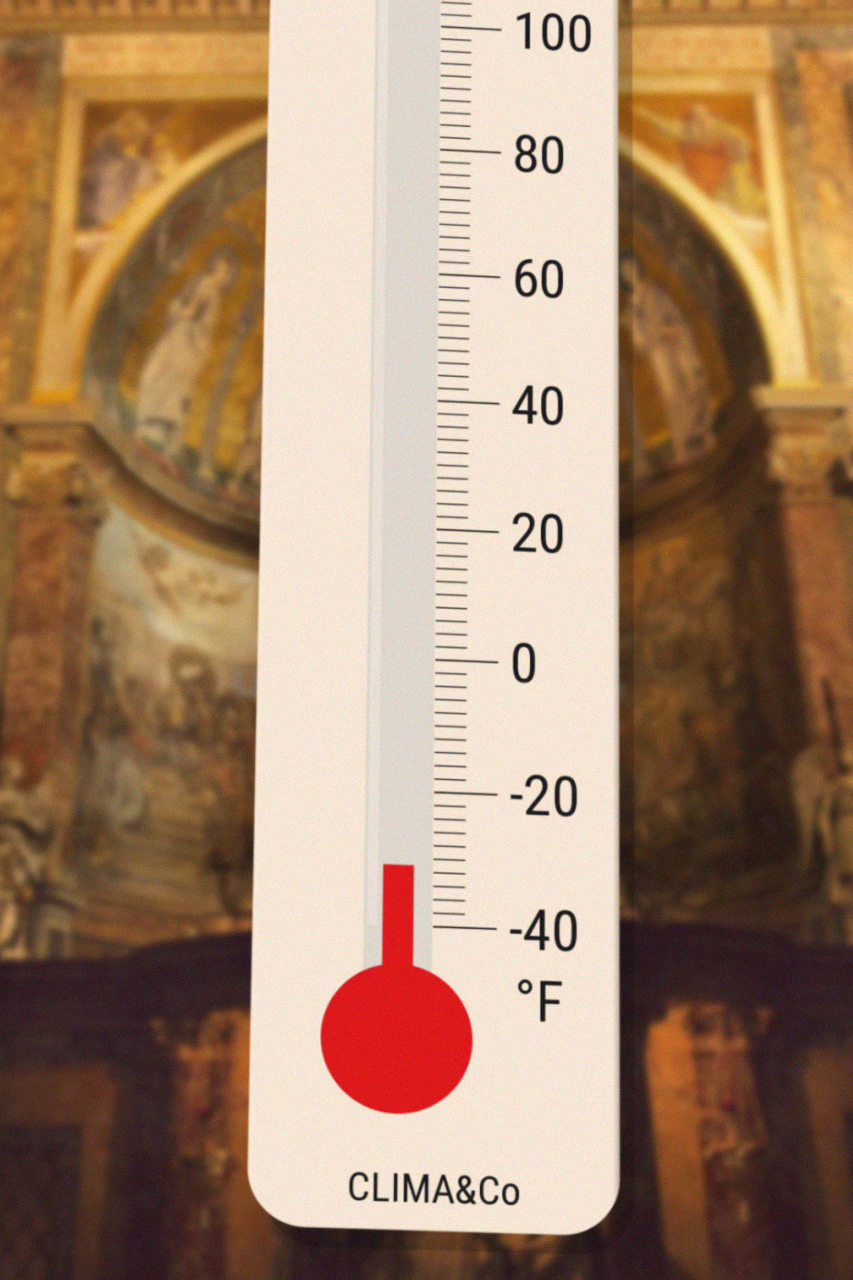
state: -31 °F
